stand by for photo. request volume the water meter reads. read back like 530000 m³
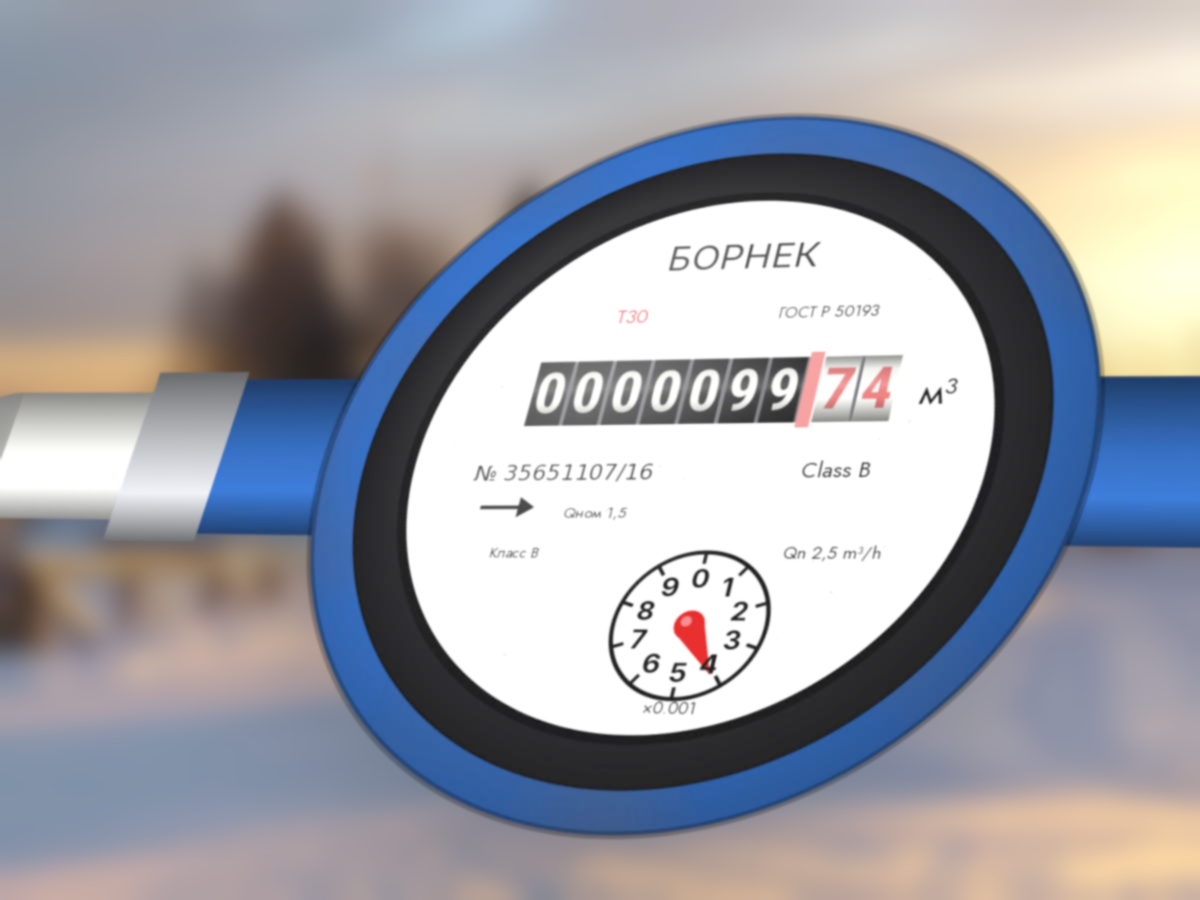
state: 99.744 m³
